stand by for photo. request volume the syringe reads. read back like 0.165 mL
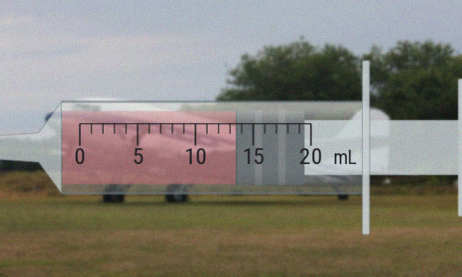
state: 13.5 mL
